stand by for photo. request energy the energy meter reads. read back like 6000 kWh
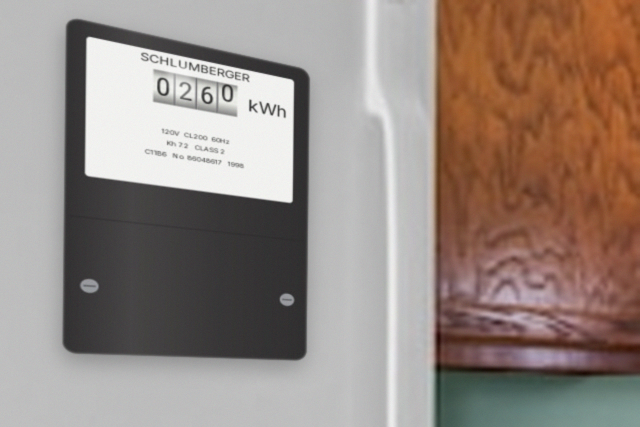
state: 260 kWh
